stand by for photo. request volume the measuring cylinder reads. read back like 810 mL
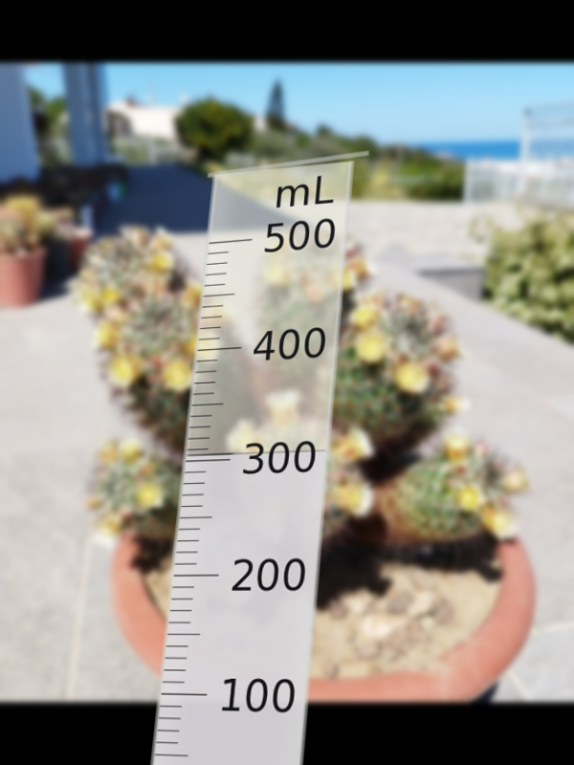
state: 305 mL
